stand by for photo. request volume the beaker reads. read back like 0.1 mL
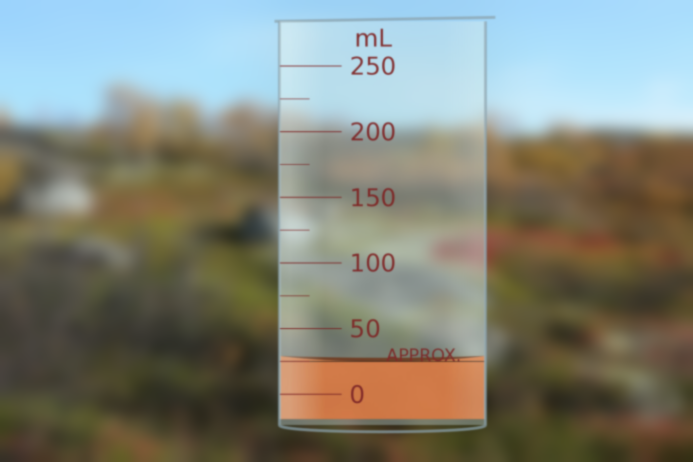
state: 25 mL
